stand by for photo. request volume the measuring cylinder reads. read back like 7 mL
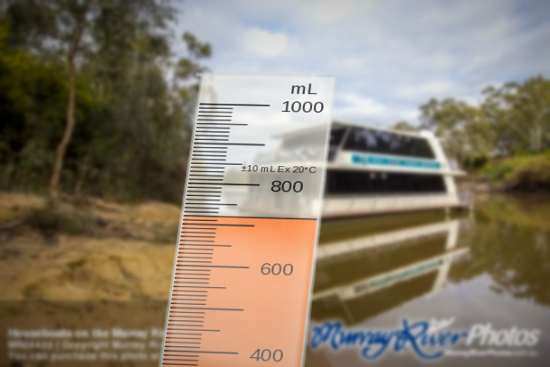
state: 720 mL
